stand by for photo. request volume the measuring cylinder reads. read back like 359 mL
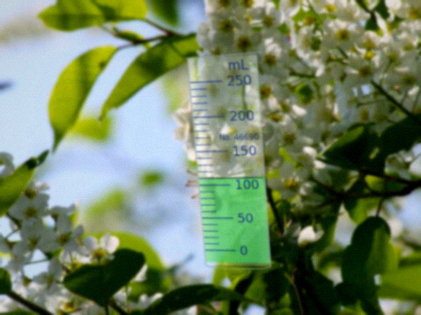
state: 110 mL
